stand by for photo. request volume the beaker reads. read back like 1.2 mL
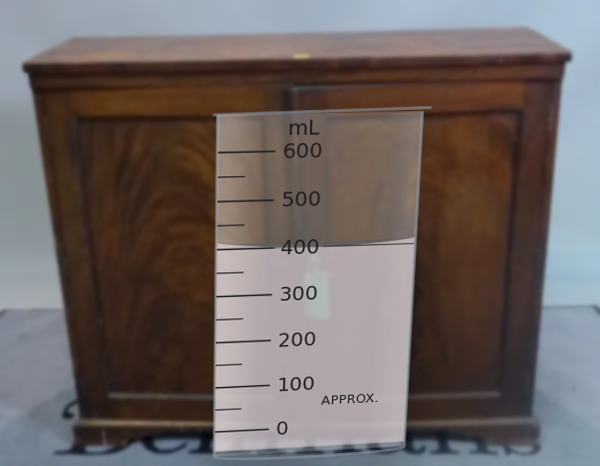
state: 400 mL
